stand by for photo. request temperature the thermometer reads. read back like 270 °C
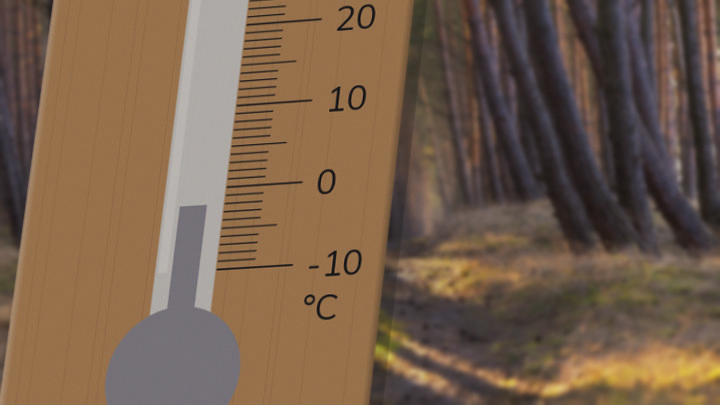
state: -2 °C
